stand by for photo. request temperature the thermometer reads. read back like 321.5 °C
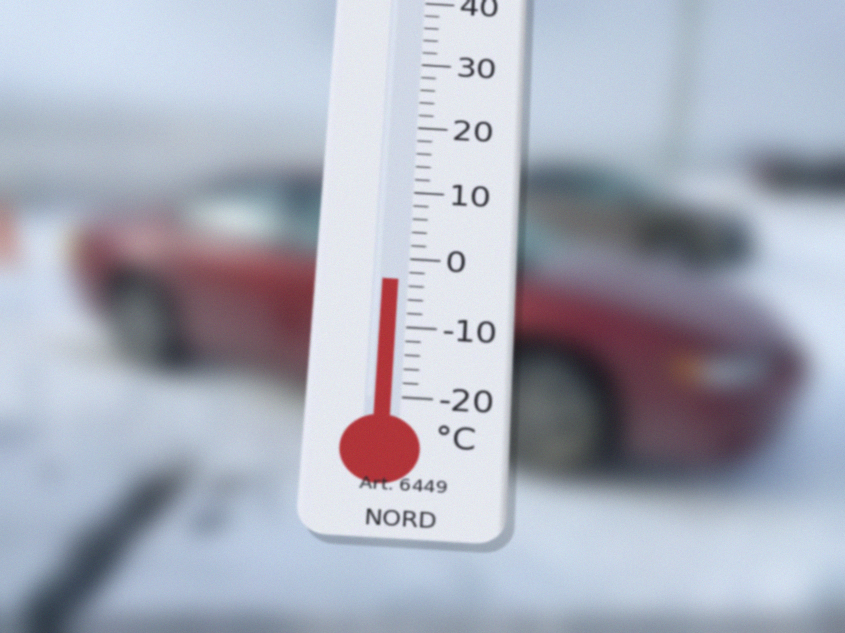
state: -3 °C
